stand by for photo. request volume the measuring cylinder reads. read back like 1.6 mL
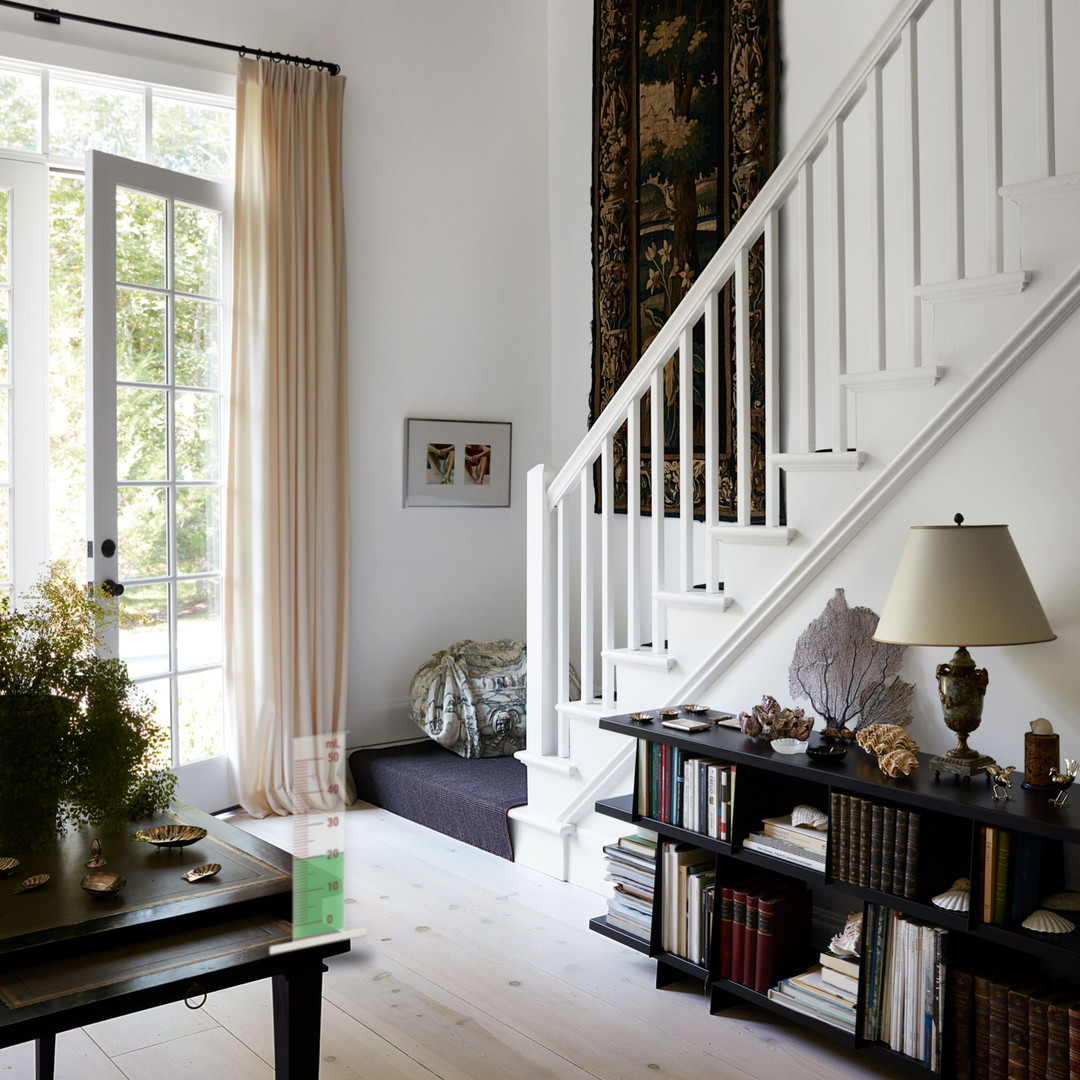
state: 20 mL
